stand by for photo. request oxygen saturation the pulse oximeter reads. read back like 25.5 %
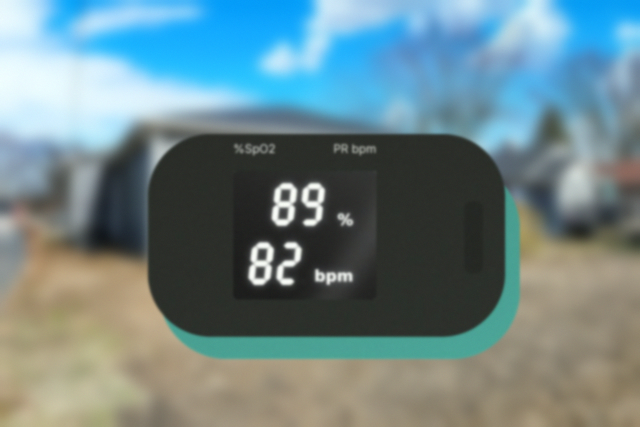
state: 89 %
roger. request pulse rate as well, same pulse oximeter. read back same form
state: 82 bpm
